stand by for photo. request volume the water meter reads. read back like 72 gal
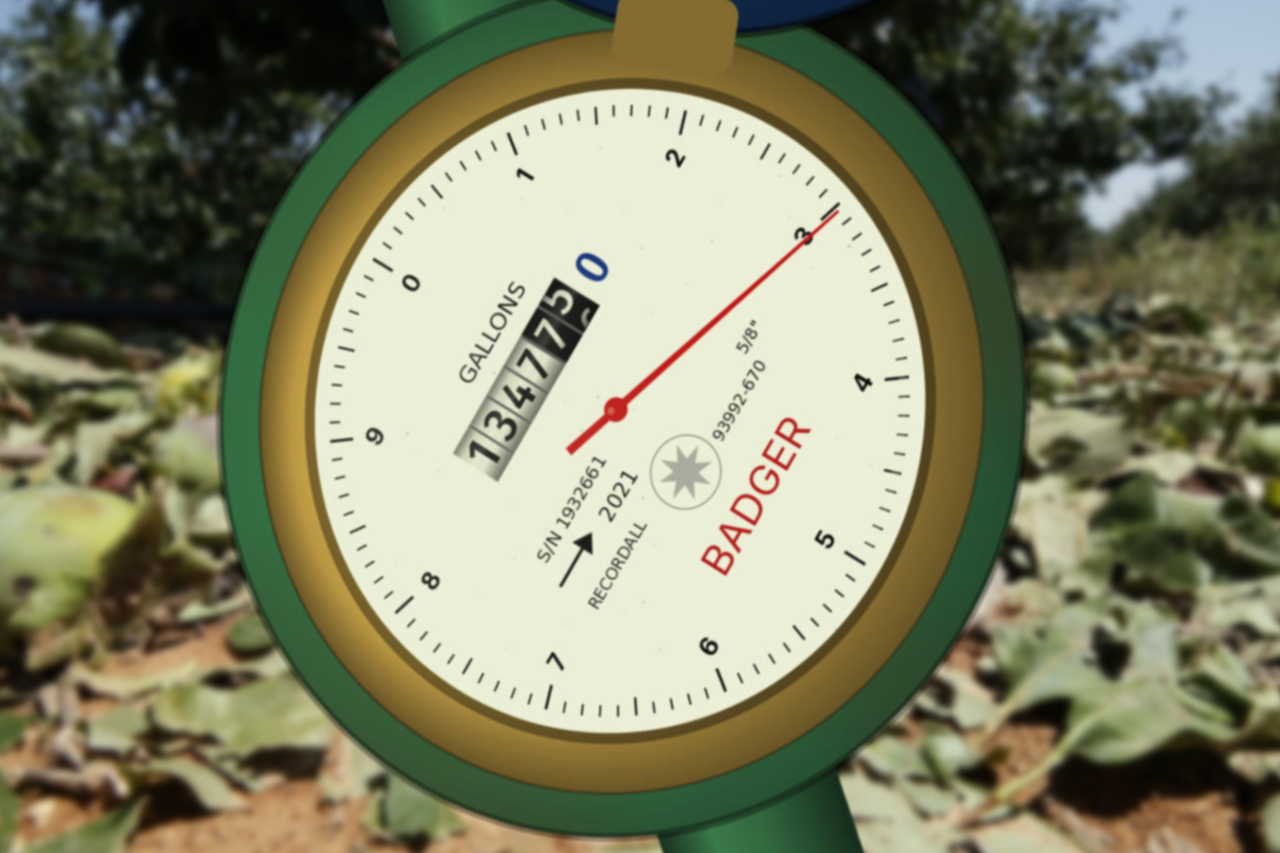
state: 1347753.0 gal
